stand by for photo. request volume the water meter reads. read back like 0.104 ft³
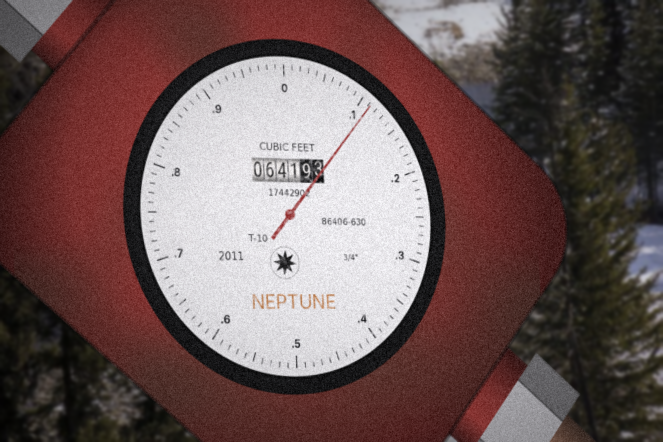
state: 64193.11 ft³
